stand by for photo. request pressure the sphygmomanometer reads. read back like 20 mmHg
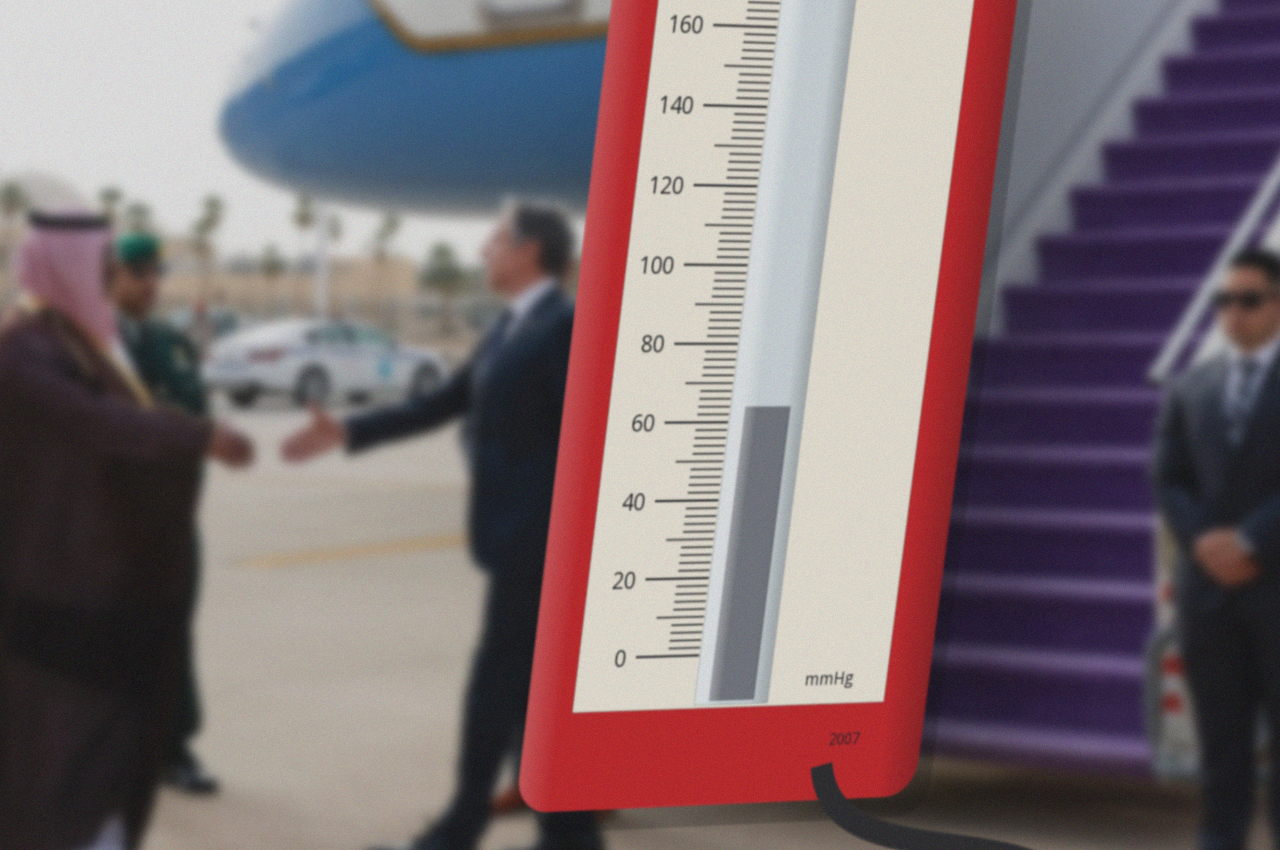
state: 64 mmHg
